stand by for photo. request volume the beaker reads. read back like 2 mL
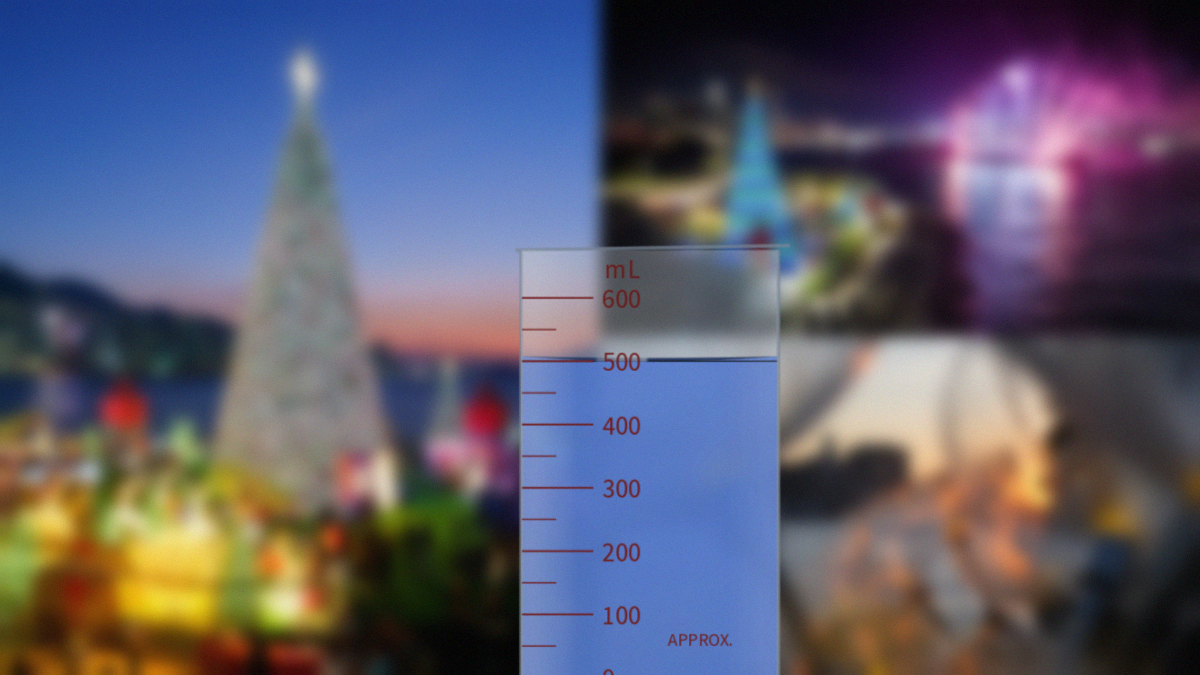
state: 500 mL
